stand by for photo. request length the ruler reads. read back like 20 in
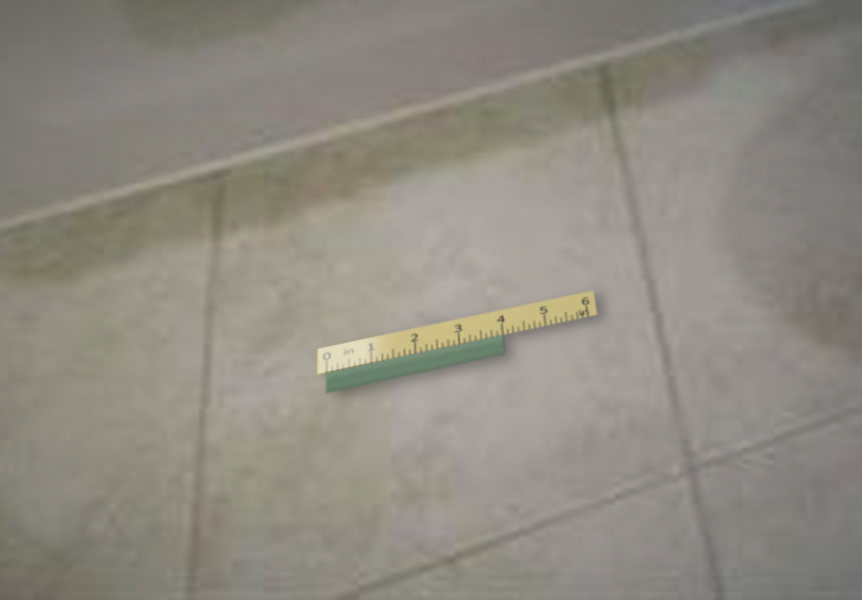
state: 4 in
